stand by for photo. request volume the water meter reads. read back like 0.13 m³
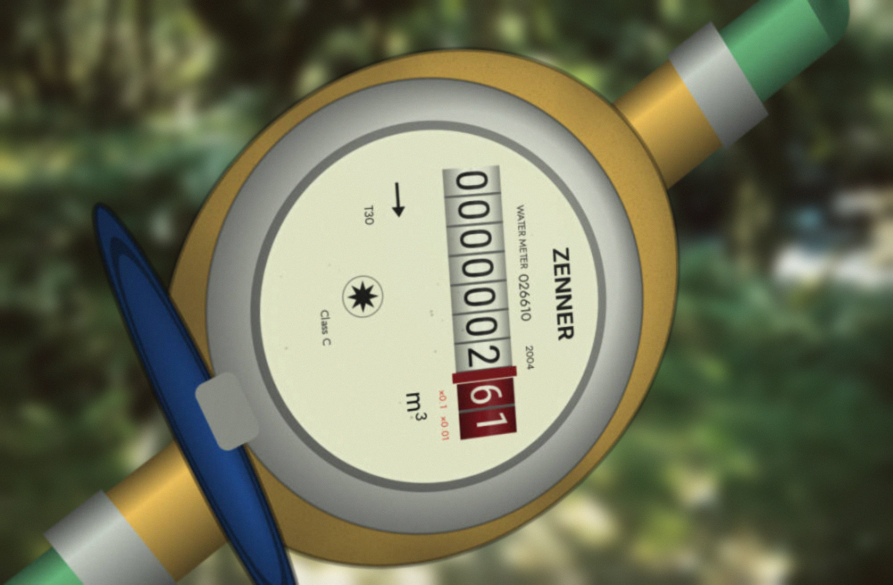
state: 2.61 m³
